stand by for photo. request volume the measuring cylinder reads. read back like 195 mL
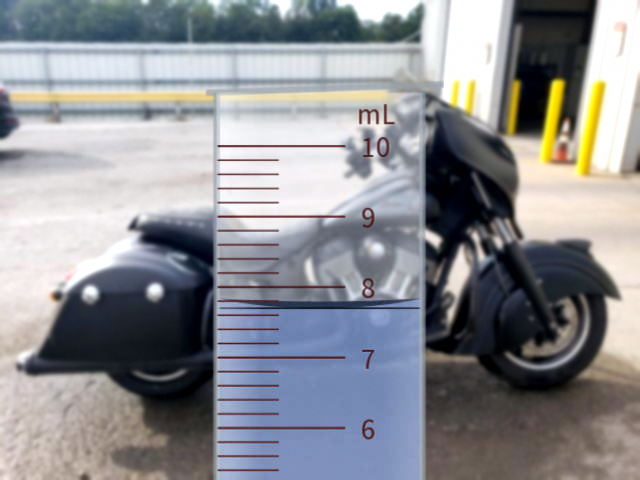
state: 7.7 mL
